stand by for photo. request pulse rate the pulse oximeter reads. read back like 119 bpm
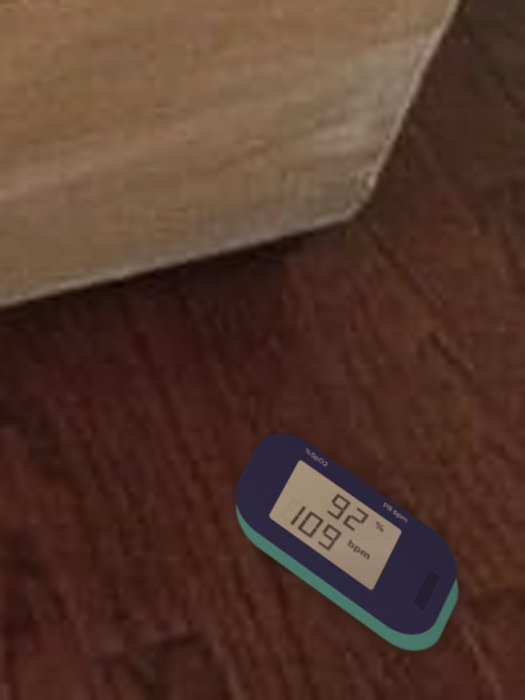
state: 109 bpm
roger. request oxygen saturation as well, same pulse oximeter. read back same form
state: 92 %
